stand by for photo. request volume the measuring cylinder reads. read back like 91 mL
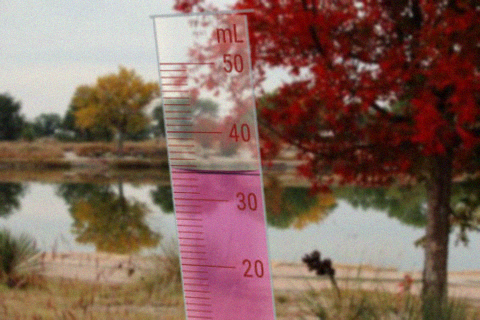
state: 34 mL
